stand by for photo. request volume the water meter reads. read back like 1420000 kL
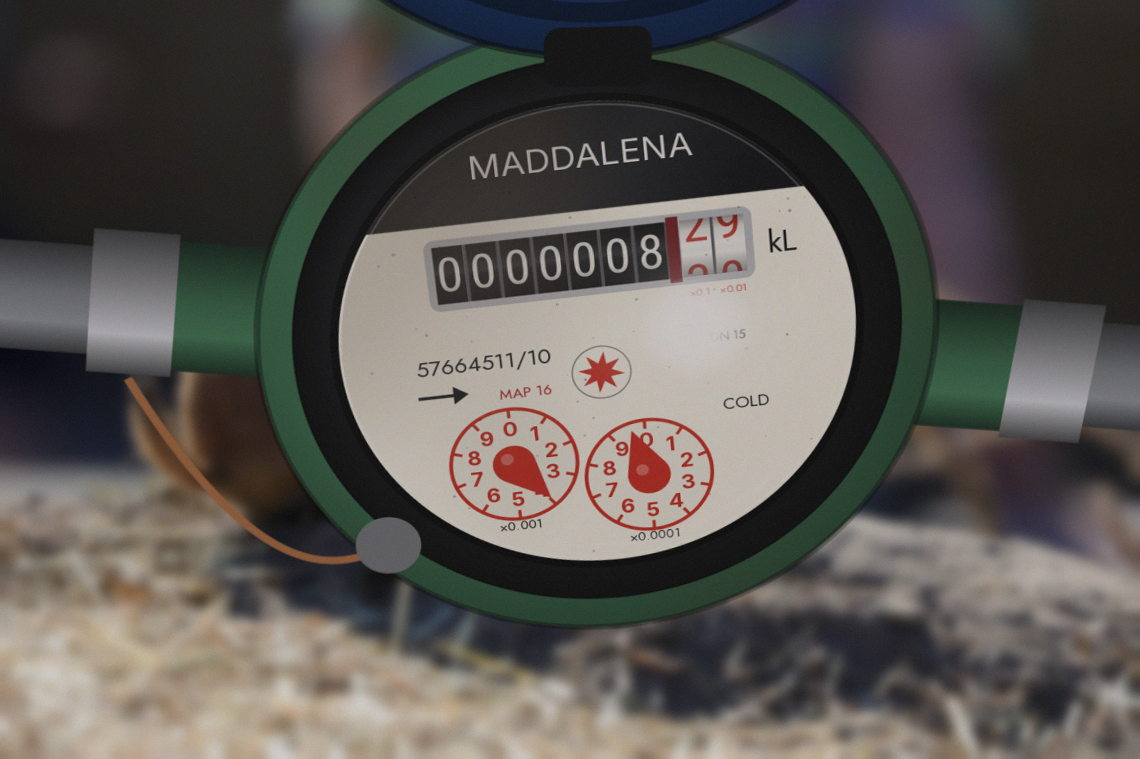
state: 8.2939 kL
